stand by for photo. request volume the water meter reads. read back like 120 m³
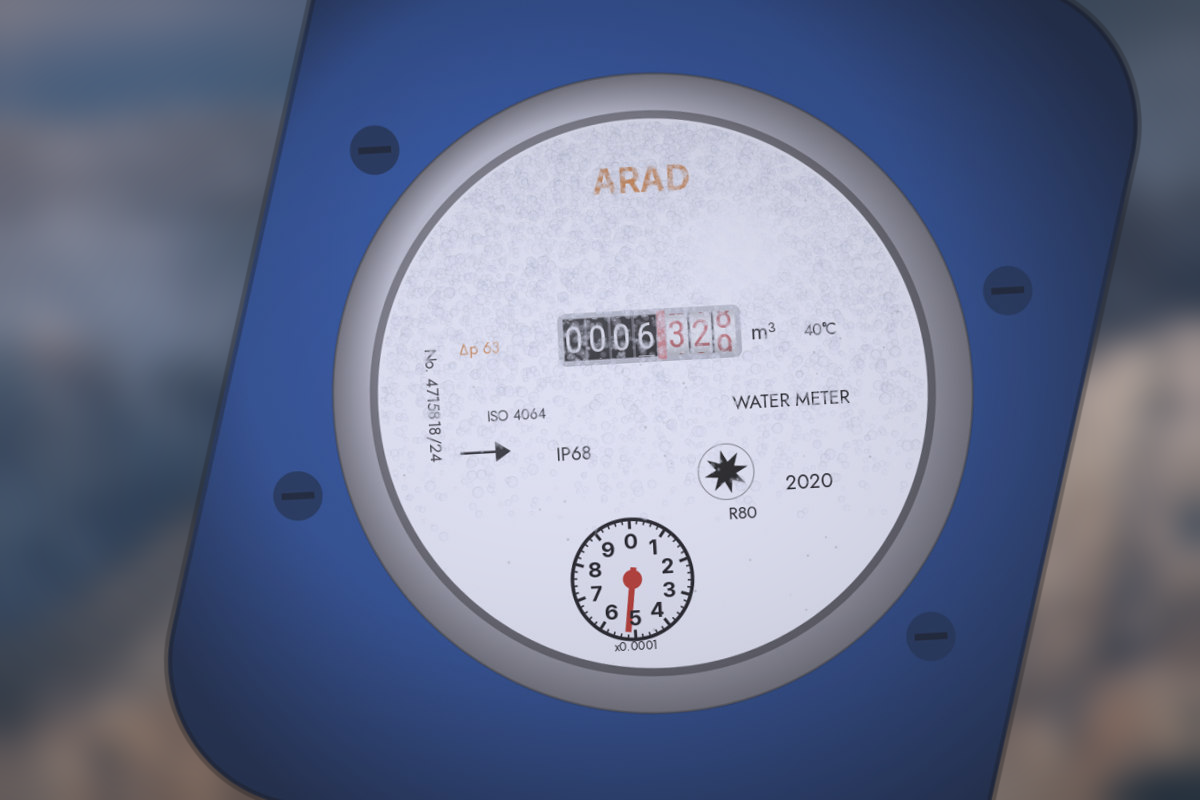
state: 6.3285 m³
